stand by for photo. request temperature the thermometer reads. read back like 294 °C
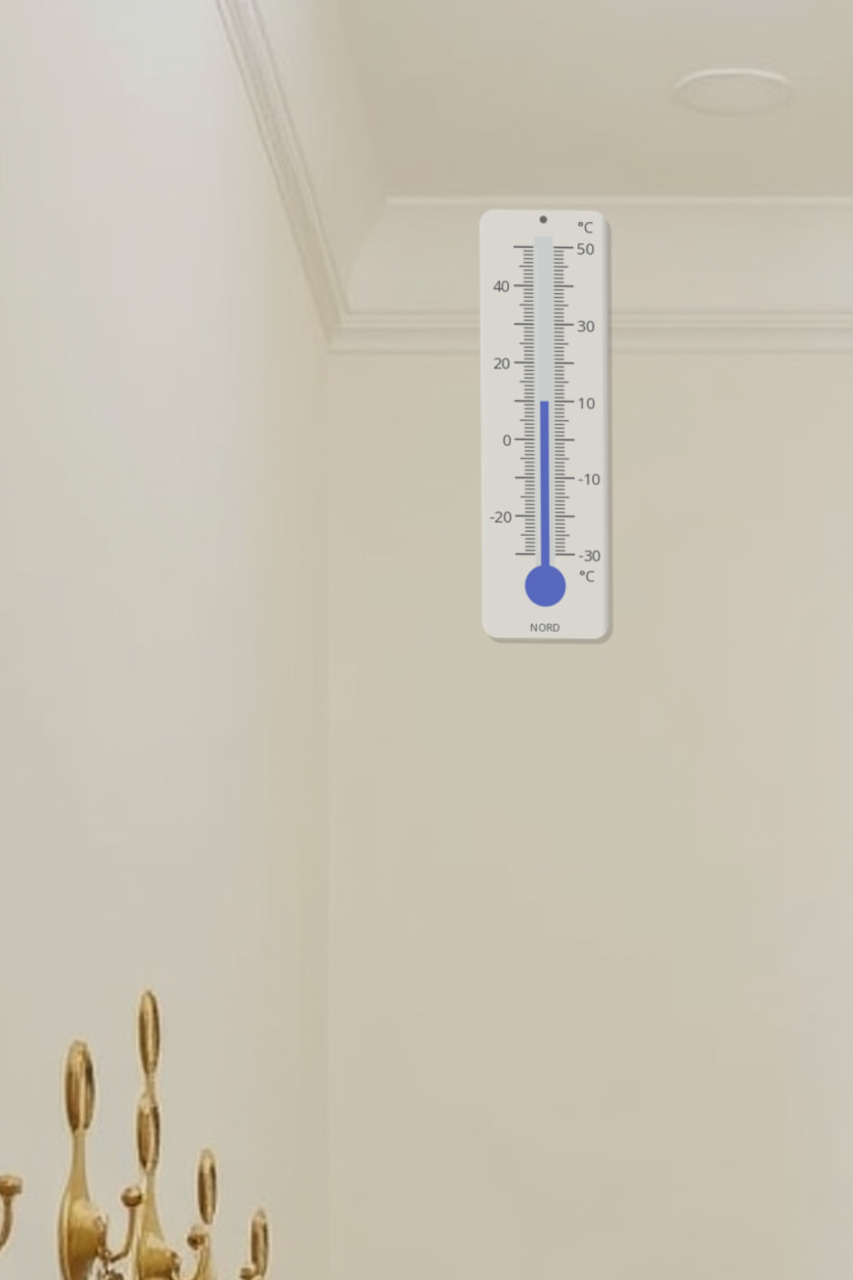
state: 10 °C
